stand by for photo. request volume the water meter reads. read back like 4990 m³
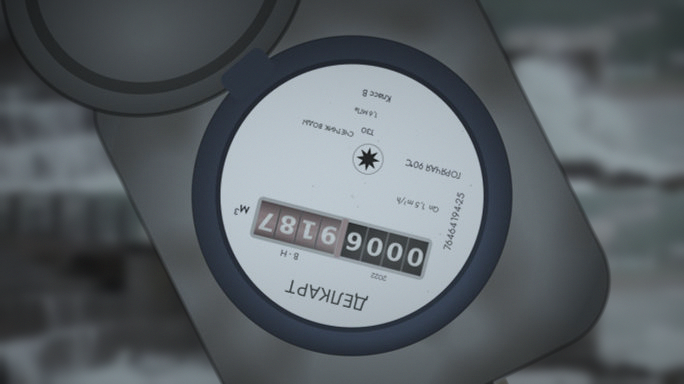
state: 6.9187 m³
